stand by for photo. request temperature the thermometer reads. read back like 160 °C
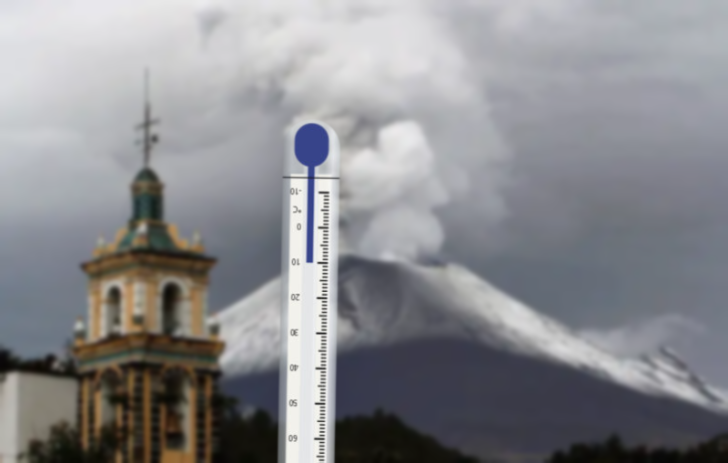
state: 10 °C
